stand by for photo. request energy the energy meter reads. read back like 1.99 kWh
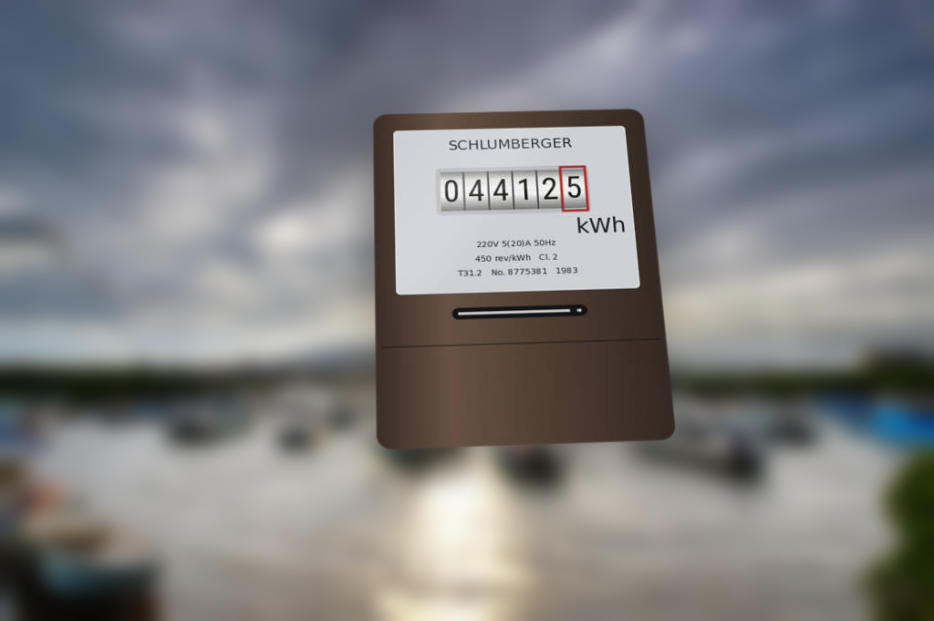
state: 4412.5 kWh
